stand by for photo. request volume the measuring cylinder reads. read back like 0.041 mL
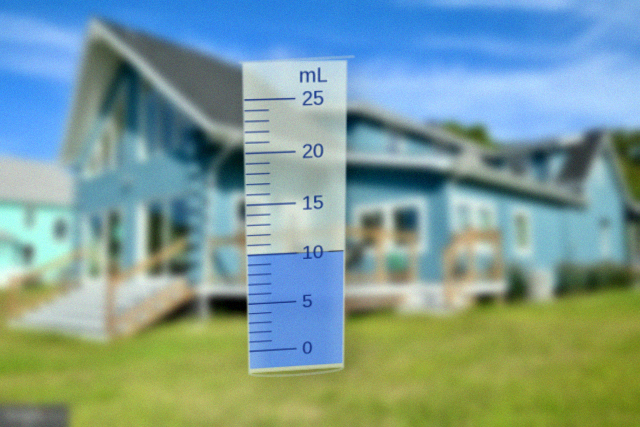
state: 10 mL
